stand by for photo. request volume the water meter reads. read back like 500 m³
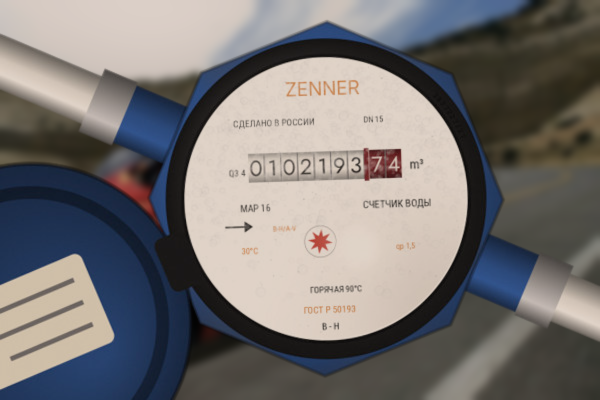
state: 102193.74 m³
